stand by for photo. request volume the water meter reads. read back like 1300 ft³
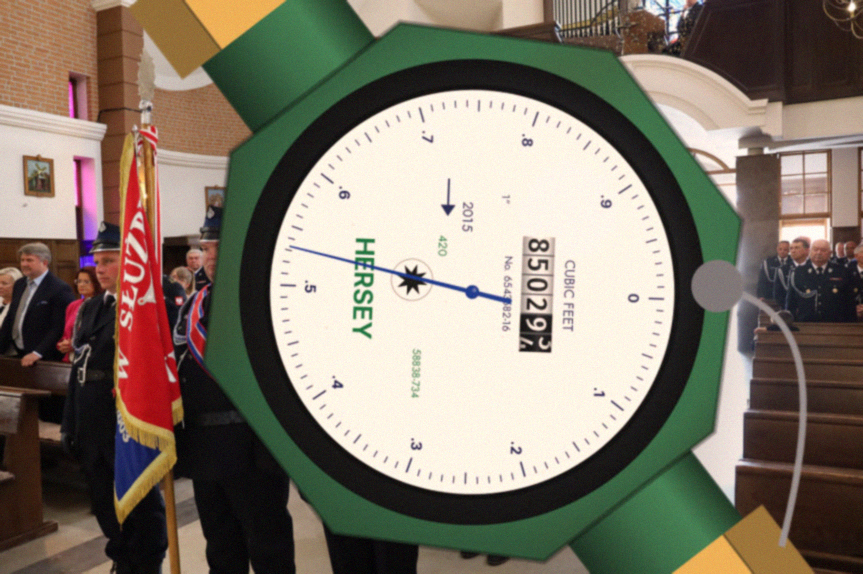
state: 850293.53 ft³
